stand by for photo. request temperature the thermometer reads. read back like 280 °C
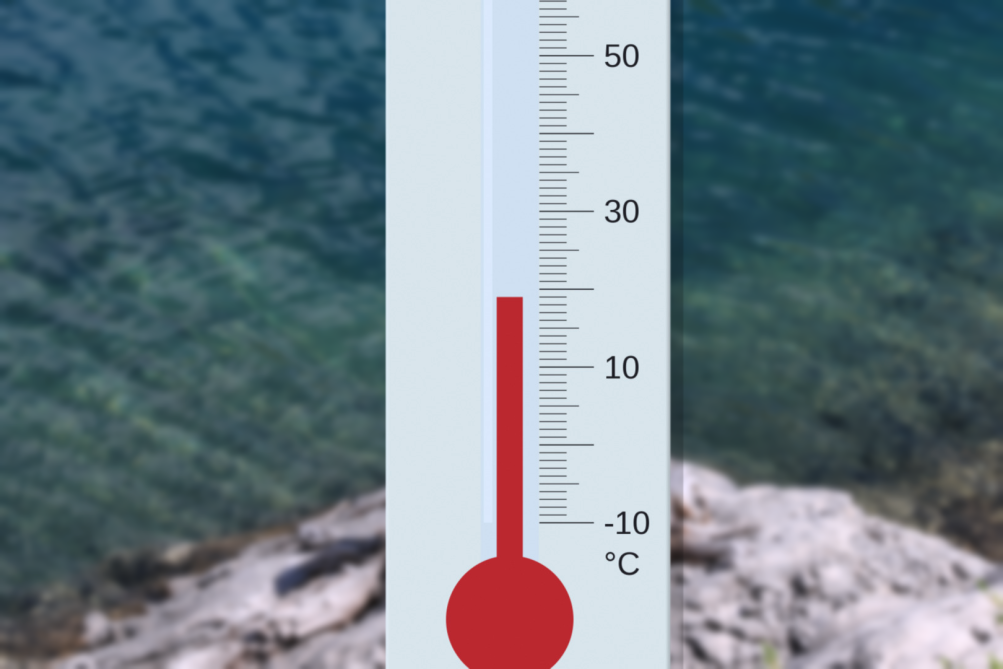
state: 19 °C
